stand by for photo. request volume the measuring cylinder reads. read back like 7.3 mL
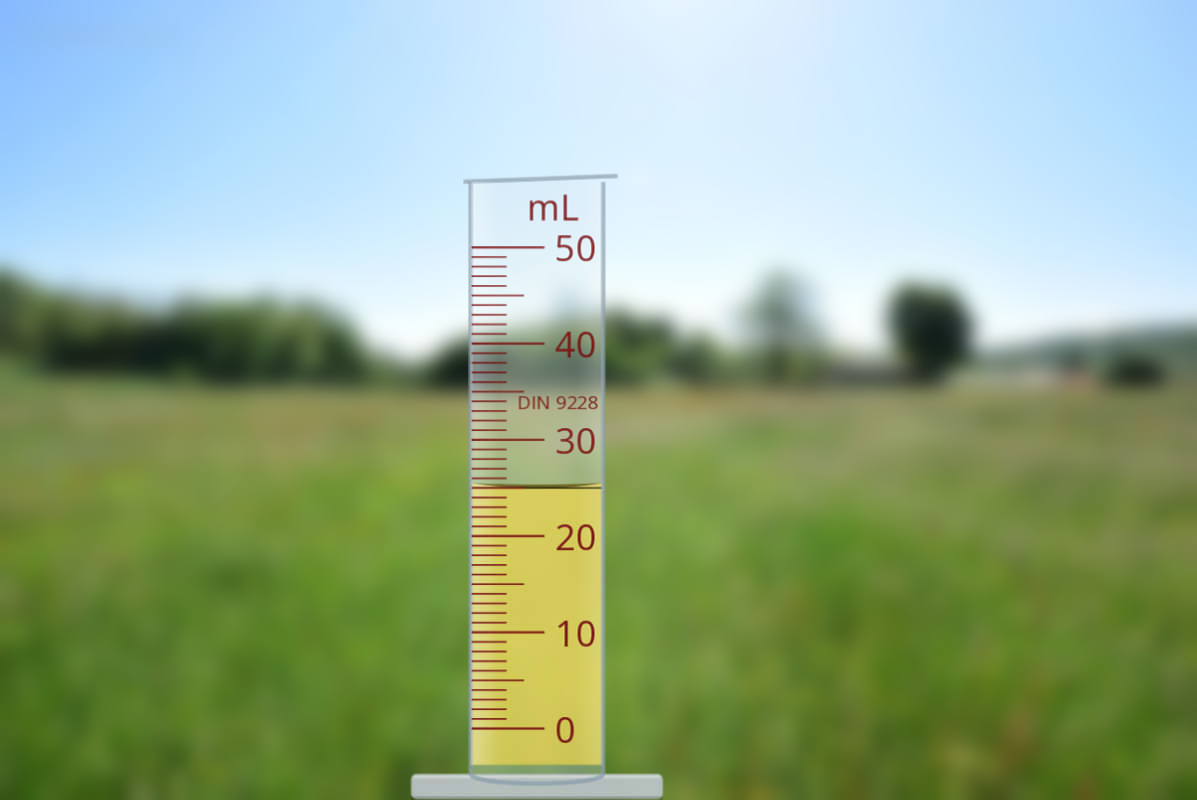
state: 25 mL
